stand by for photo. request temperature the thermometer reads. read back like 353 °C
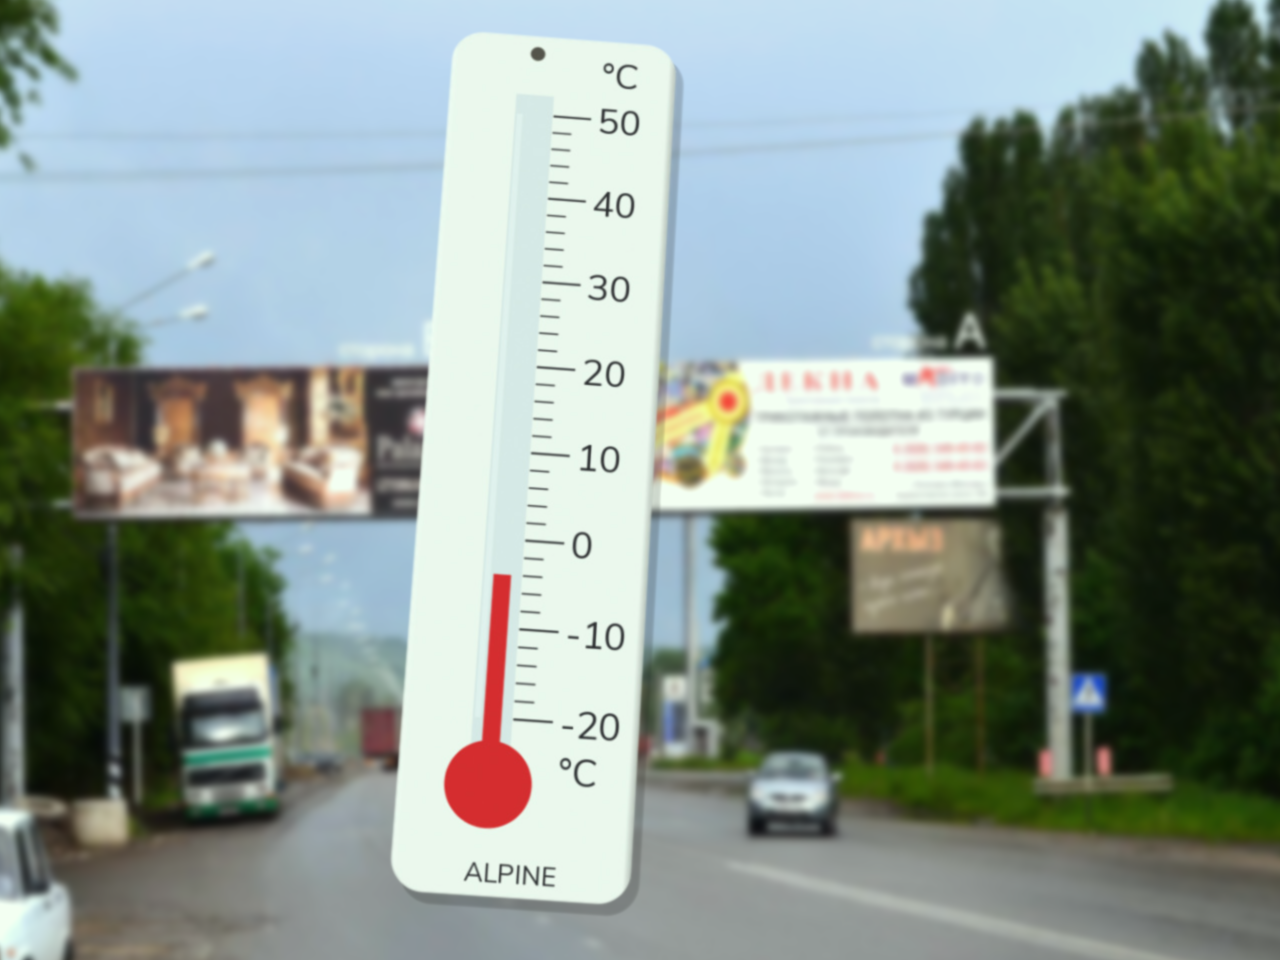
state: -4 °C
